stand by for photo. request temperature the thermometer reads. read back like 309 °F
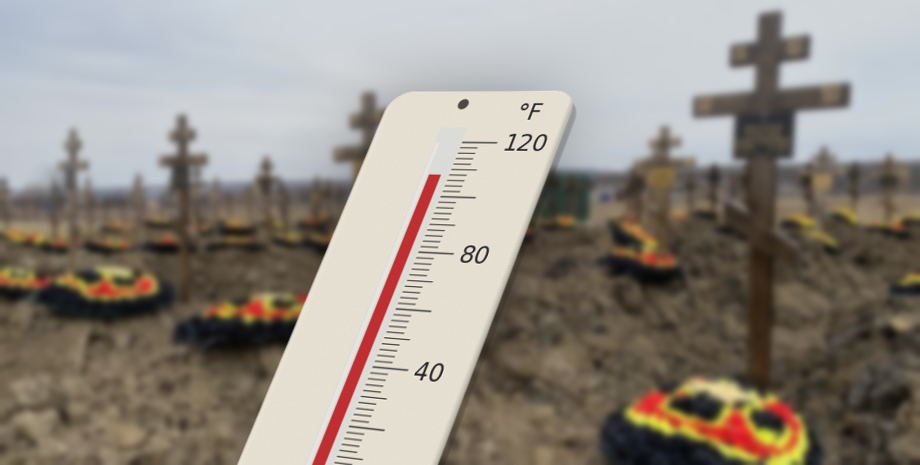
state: 108 °F
